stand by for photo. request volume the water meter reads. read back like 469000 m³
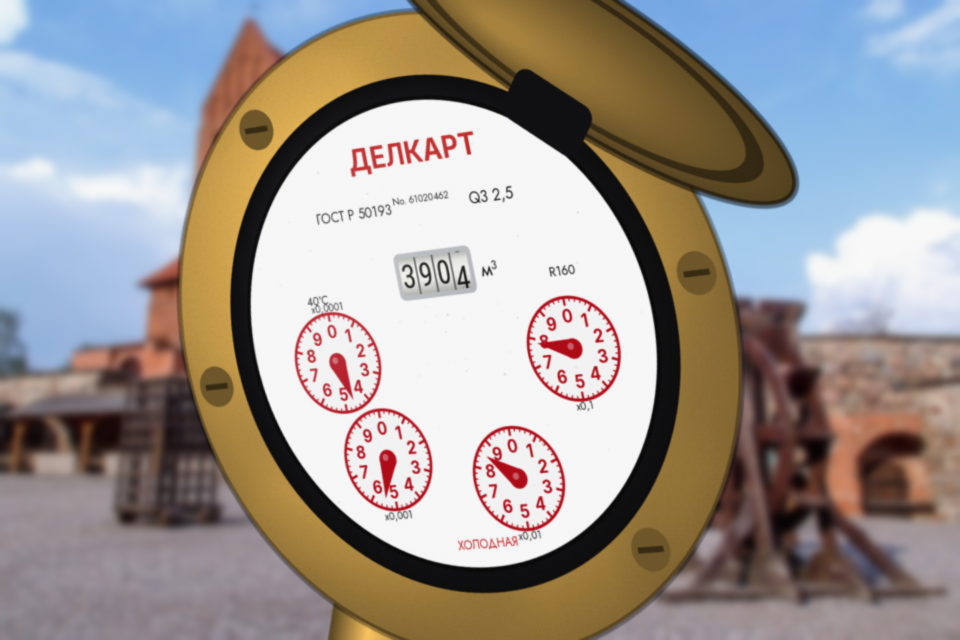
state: 3903.7854 m³
